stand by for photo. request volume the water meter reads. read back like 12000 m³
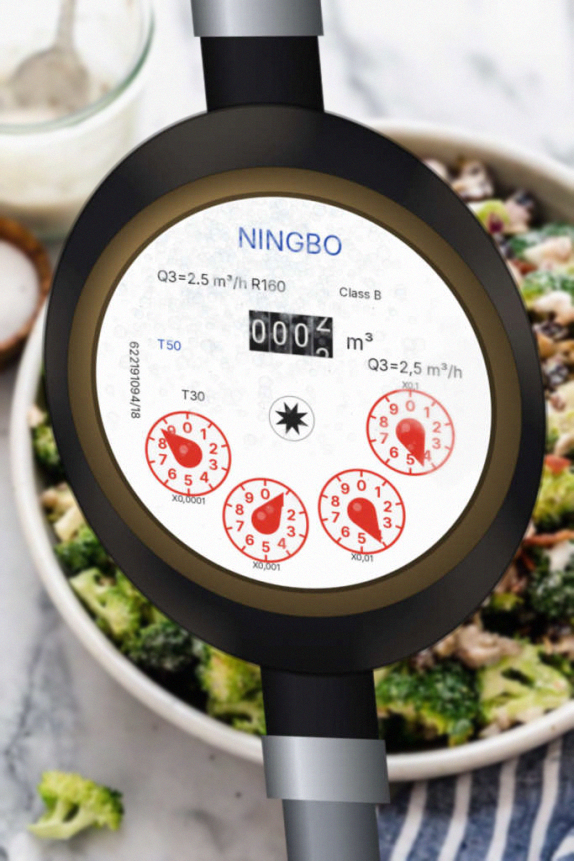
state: 2.4408 m³
